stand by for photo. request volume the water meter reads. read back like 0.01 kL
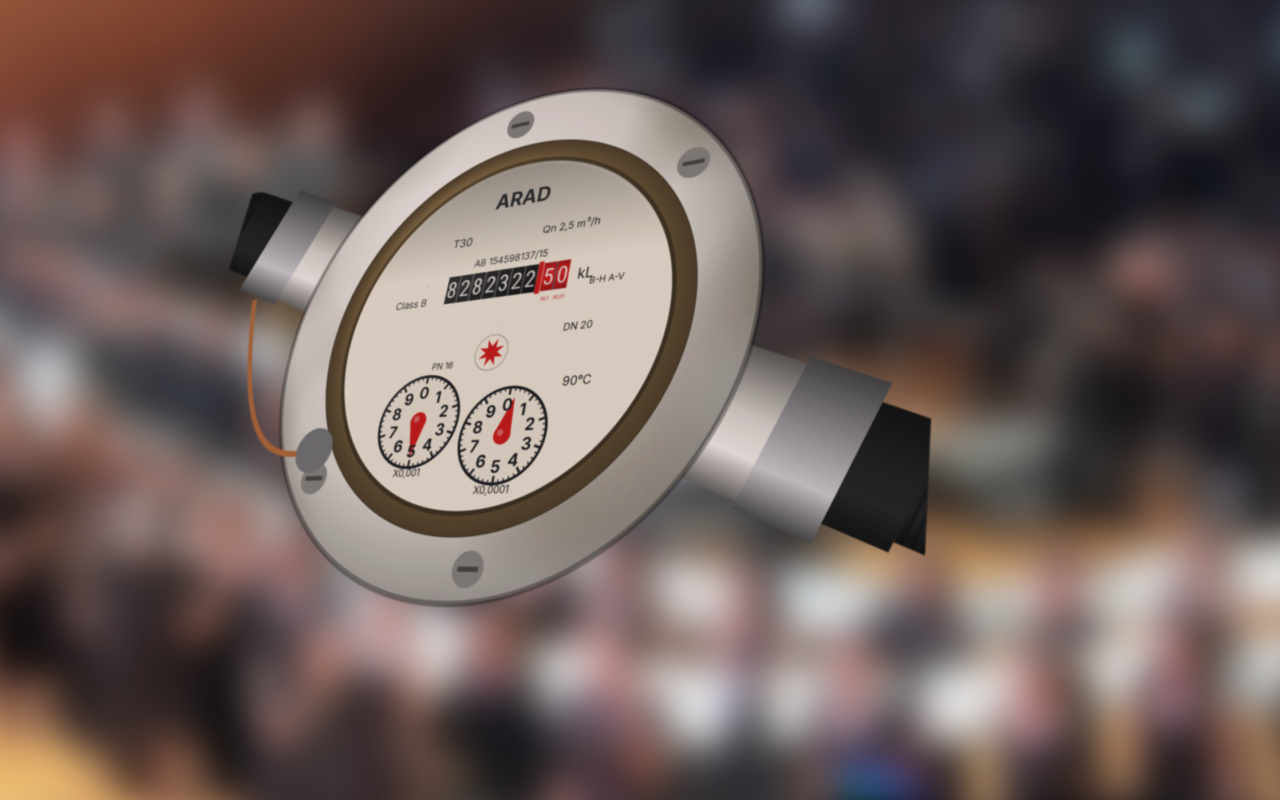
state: 8282322.5050 kL
